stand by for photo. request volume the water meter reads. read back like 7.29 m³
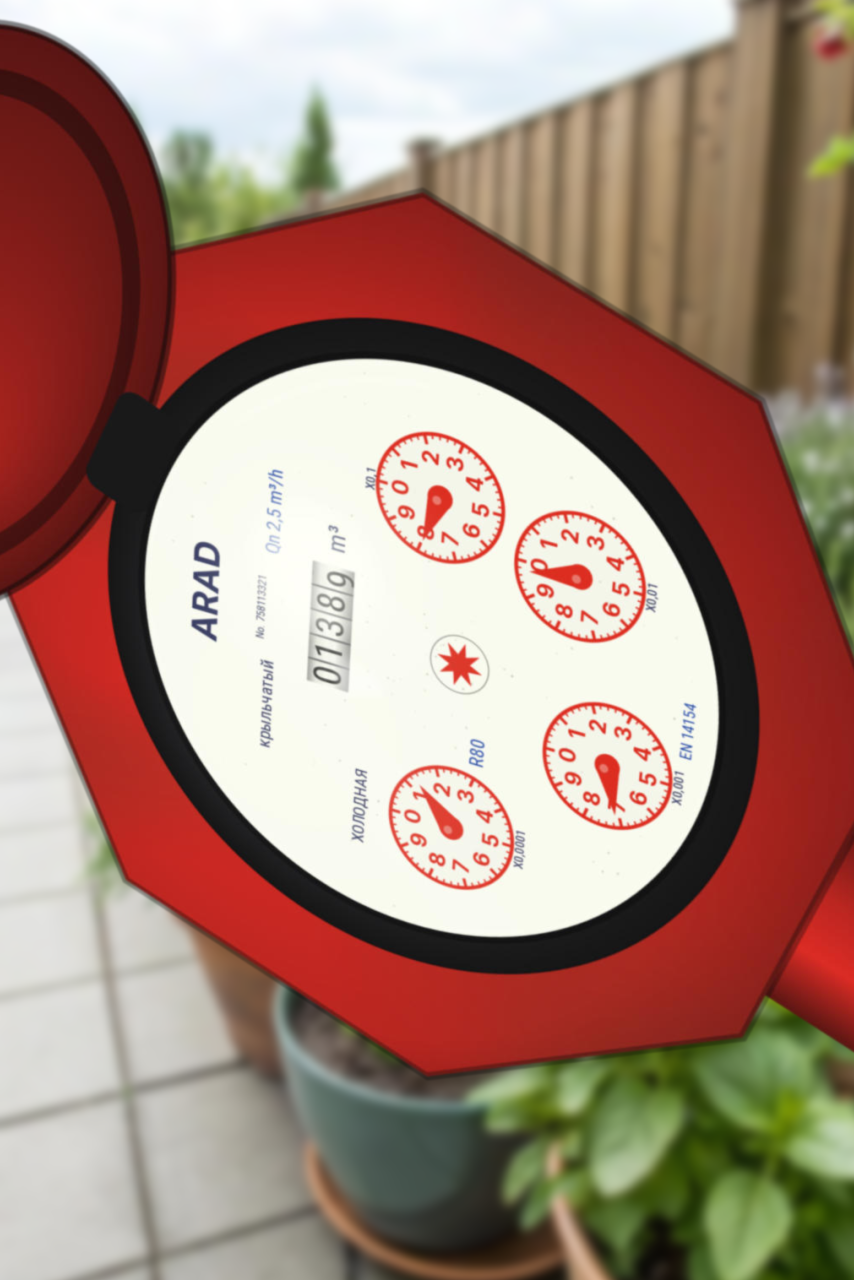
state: 1388.7971 m³
